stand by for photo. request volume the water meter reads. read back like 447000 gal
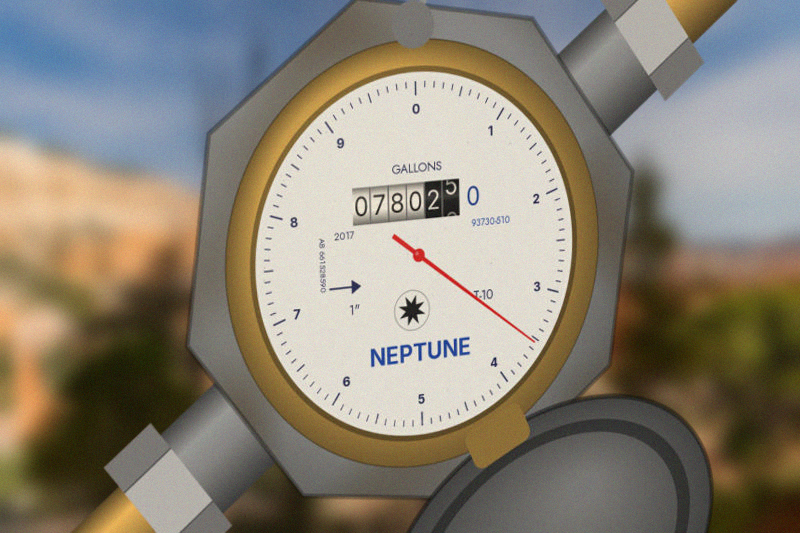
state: 780253.5 gal
